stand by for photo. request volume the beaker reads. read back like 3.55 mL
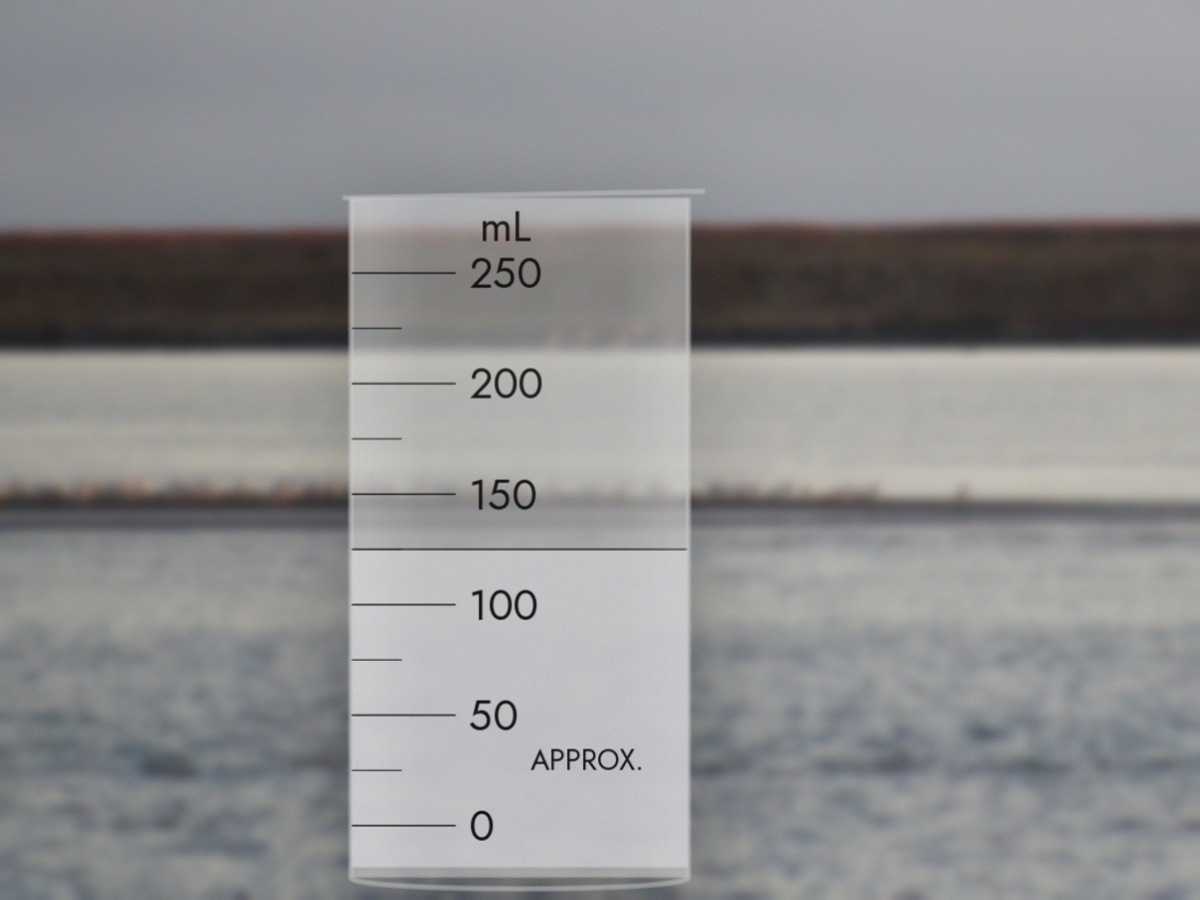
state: 125 mL
